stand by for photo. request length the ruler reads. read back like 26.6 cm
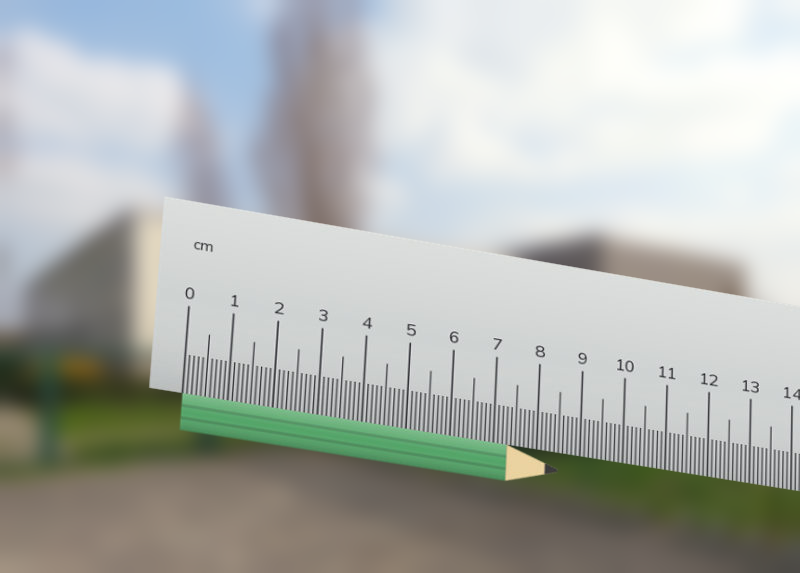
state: 8.5 cm
